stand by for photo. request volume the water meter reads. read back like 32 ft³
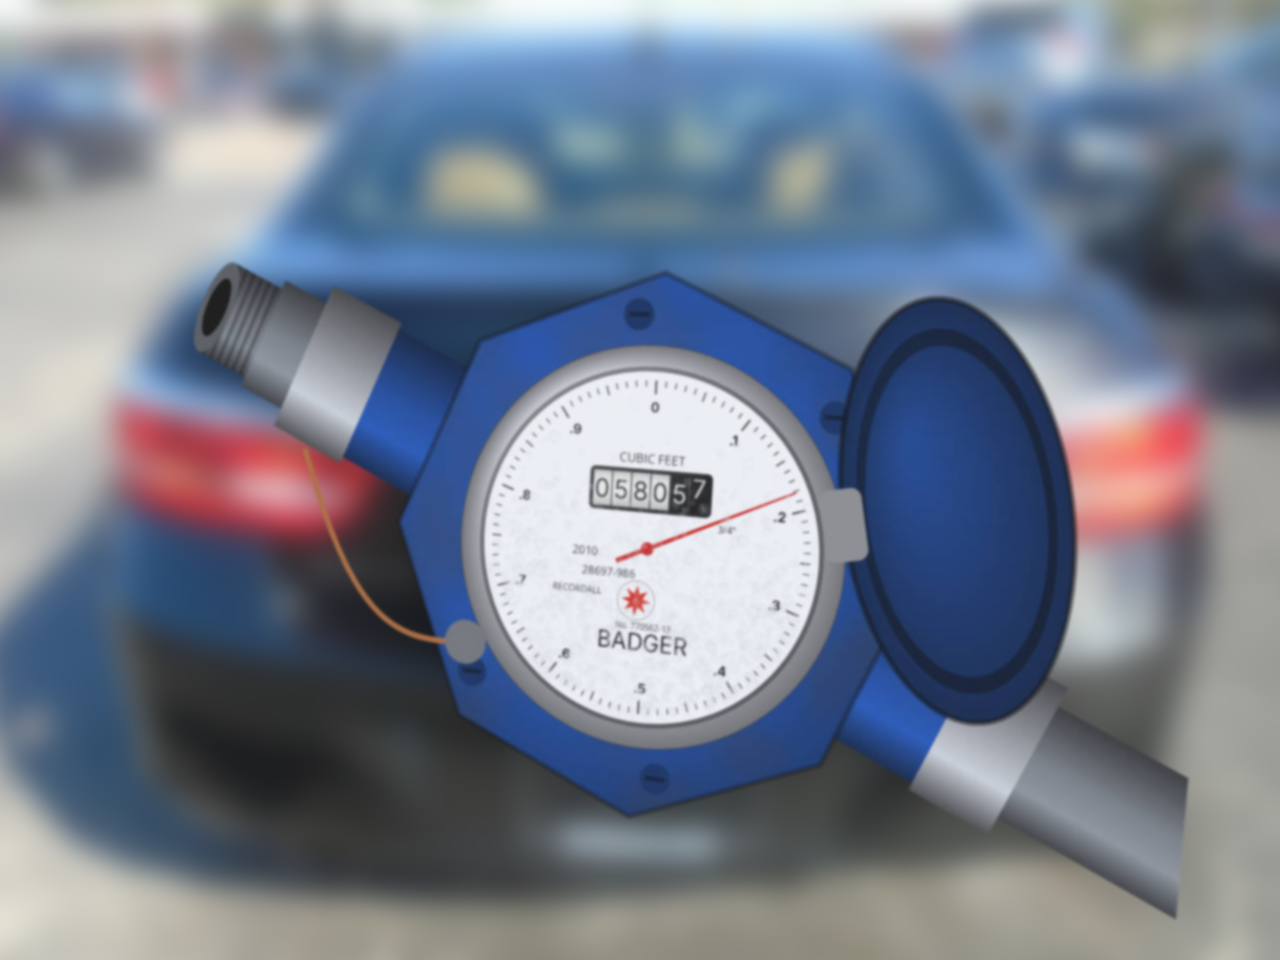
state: 58057.18 ft³
